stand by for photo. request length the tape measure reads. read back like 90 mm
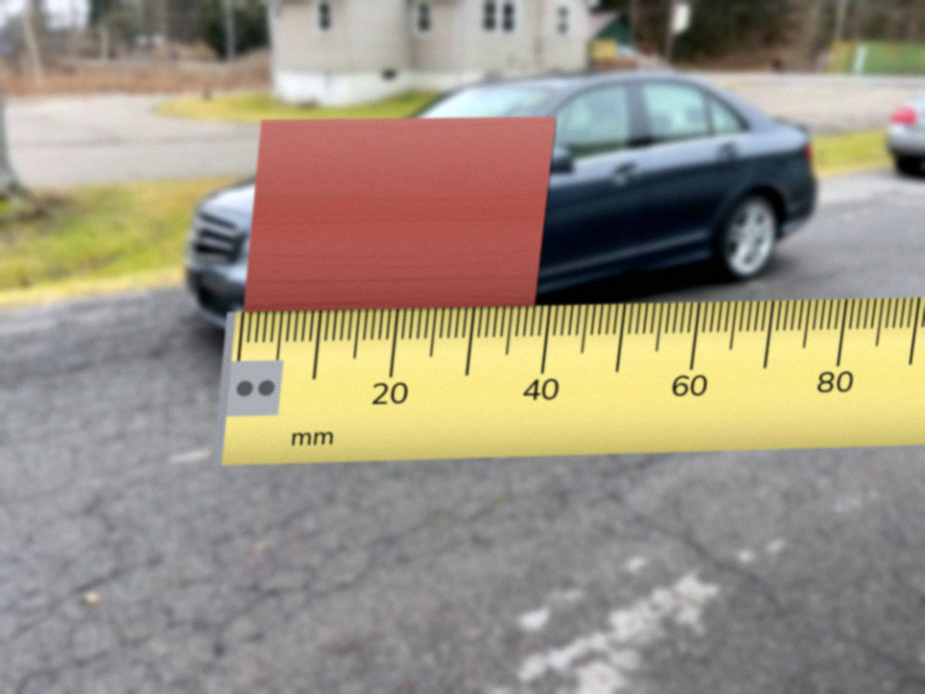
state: 38 mm
